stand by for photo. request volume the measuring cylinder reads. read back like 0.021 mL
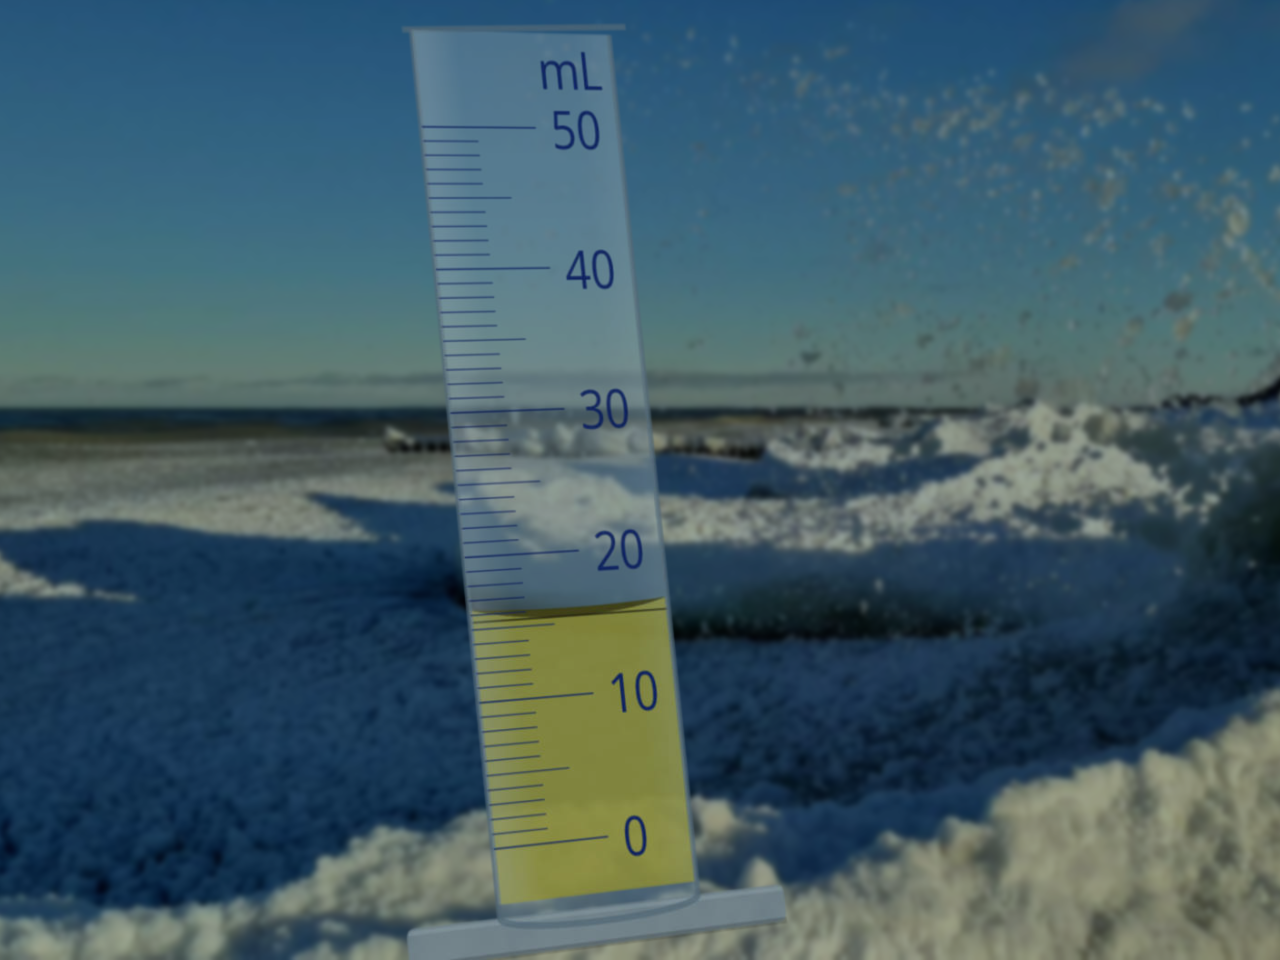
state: 15.5 mL
